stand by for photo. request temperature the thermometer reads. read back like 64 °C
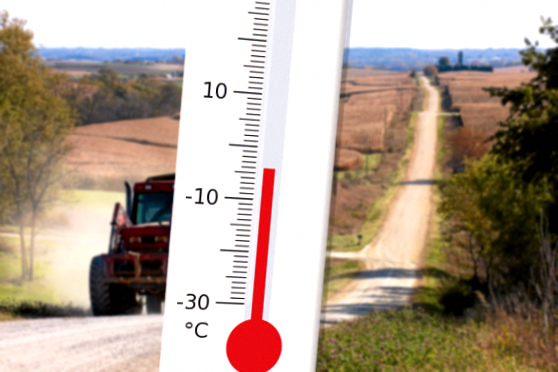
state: -4 °C
